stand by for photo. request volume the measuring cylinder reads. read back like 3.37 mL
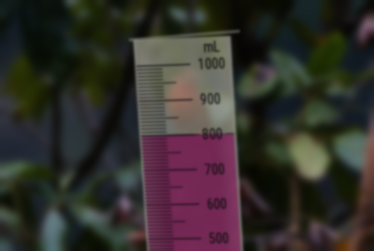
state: 800 mL
